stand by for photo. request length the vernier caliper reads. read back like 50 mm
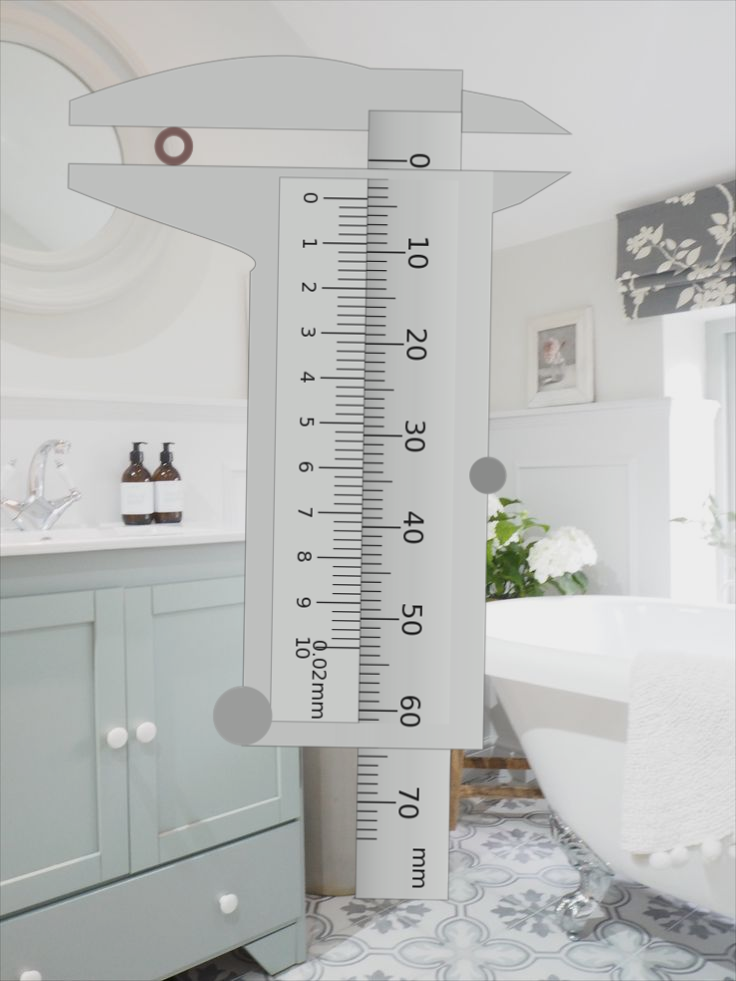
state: 4.2 mm
